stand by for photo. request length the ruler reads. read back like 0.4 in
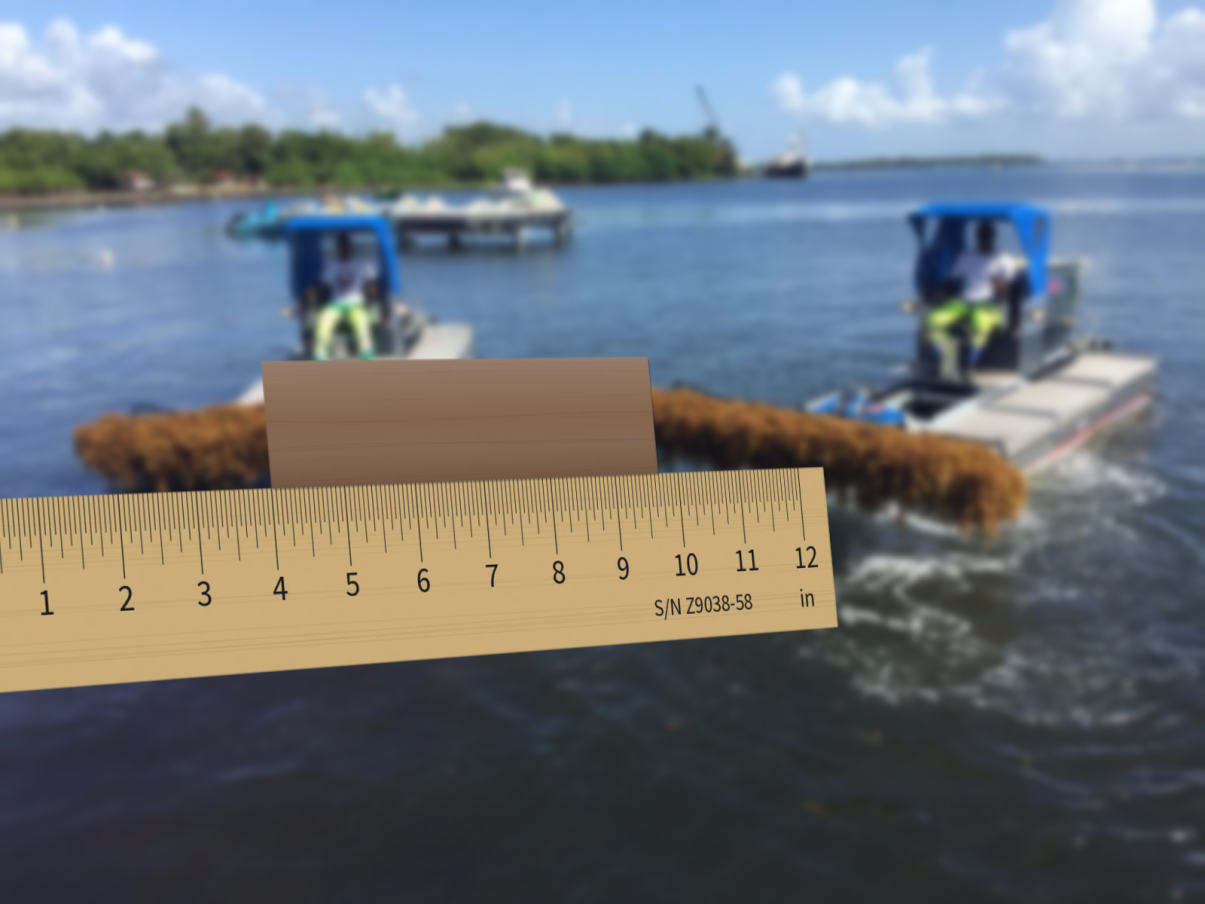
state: 5.6875 in
